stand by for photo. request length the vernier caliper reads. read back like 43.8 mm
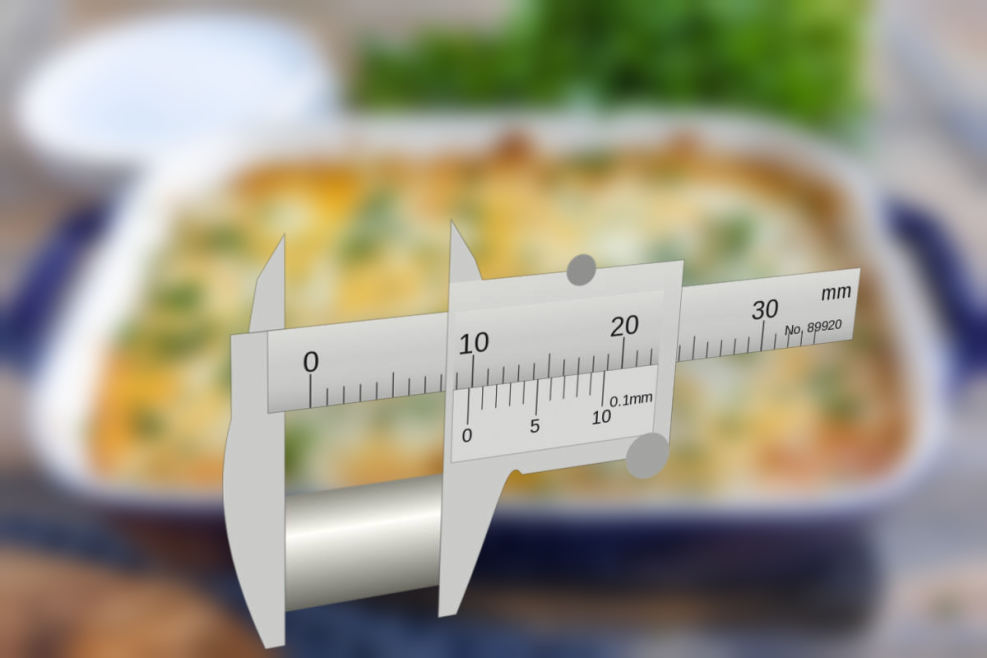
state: 9.8 mm
